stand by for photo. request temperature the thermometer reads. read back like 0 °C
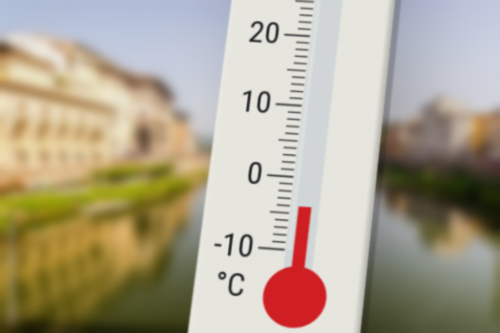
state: -4 °C
